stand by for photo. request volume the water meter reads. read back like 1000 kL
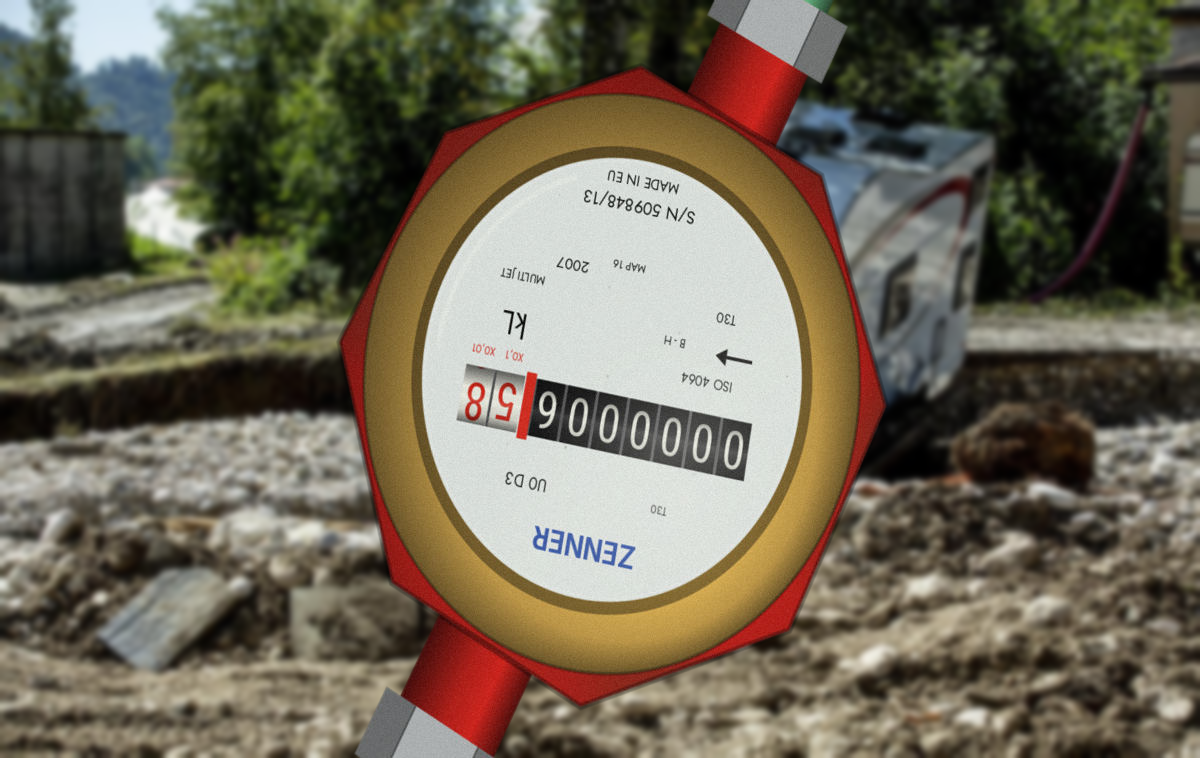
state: 6.58 kL
